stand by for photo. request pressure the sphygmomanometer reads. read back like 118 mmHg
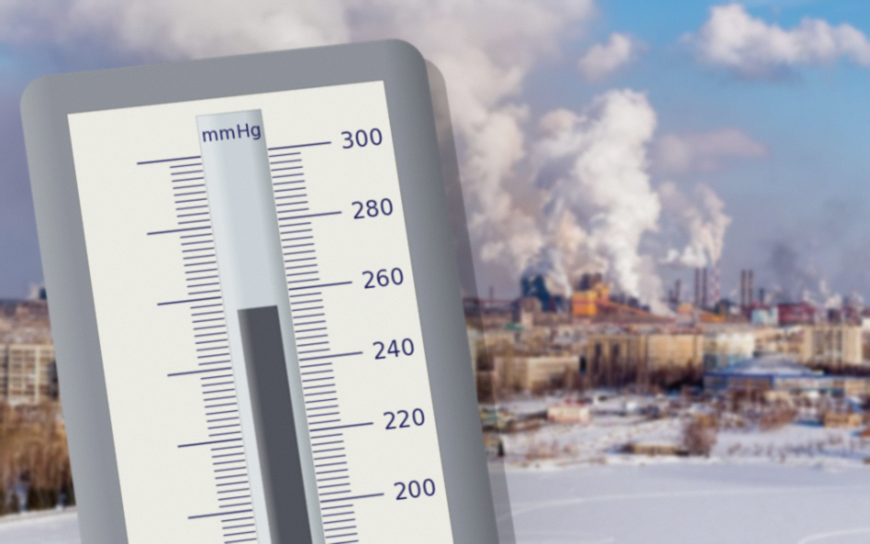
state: 256 mmHg
